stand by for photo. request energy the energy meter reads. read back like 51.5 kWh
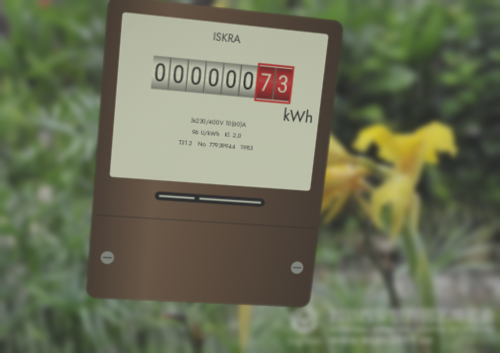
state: 0.73 kWh
